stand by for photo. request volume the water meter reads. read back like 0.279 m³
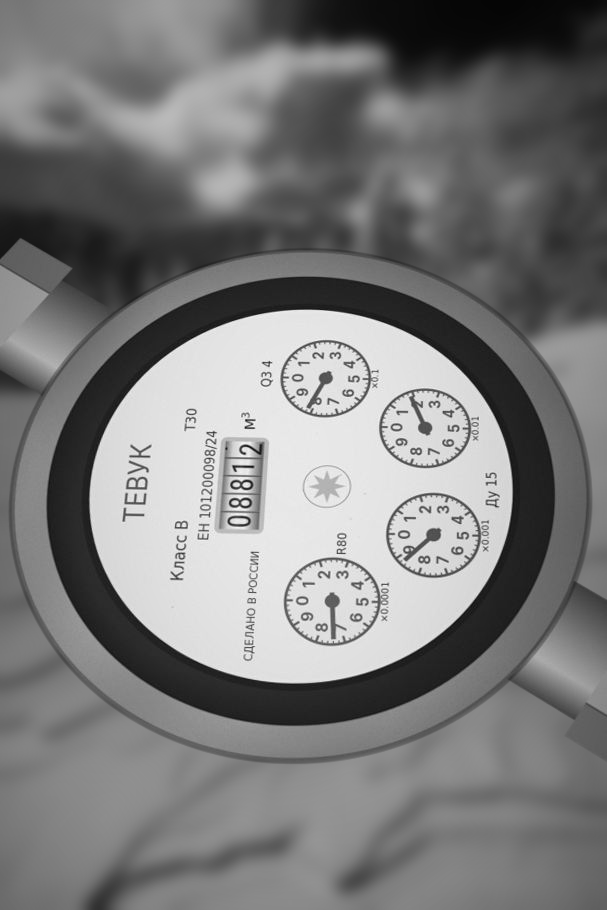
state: 8811.8187 m³
